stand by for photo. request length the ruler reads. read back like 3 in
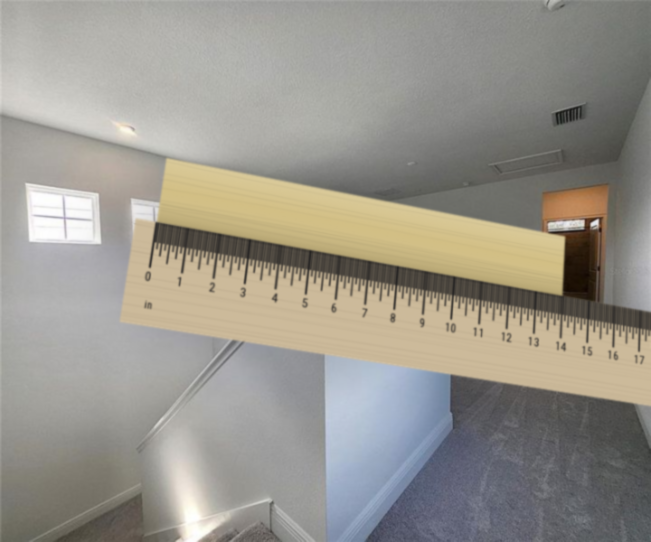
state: 14 in
